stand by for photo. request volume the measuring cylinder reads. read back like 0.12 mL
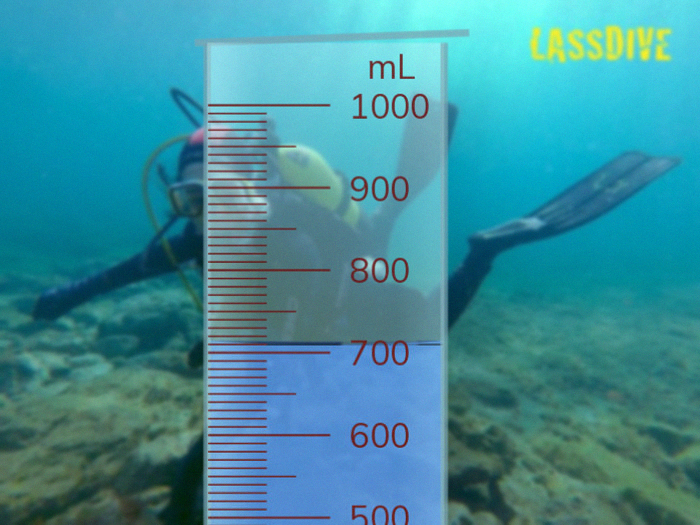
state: 710 mL
